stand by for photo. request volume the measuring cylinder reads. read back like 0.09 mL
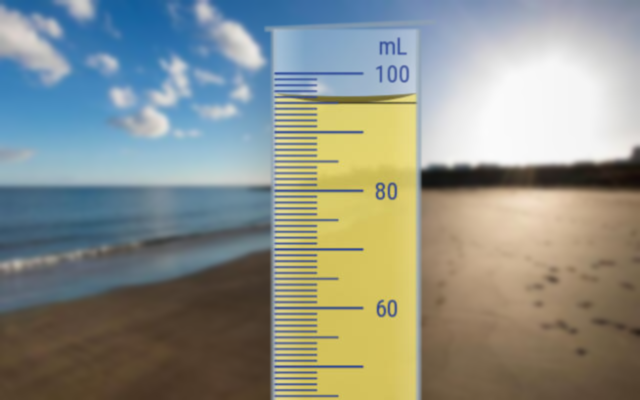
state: 95 mL
